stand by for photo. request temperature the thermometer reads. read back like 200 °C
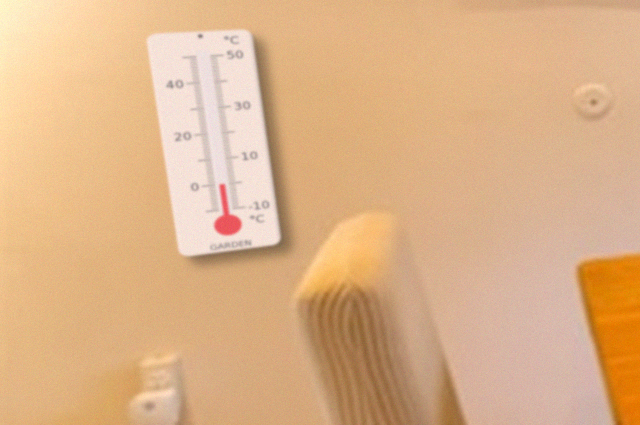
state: 0 °C
